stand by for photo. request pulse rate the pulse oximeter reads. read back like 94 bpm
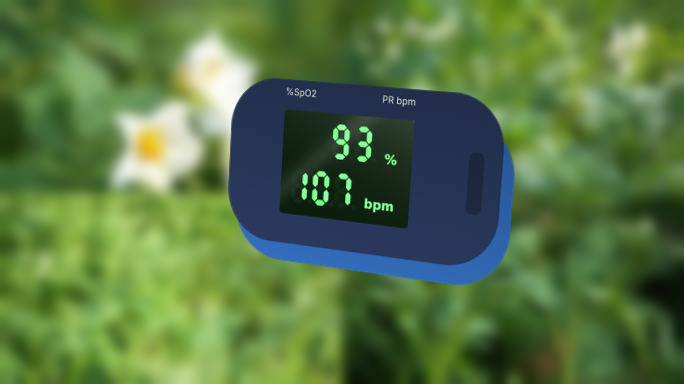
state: 107 bpm
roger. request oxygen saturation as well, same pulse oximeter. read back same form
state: 93 %
